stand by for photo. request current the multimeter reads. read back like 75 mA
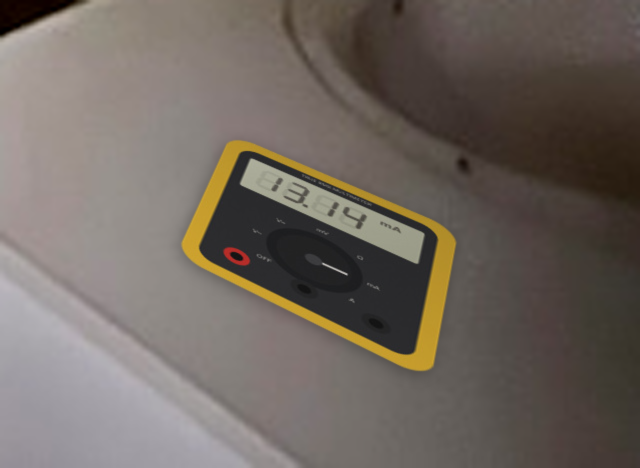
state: 13.14 mA
